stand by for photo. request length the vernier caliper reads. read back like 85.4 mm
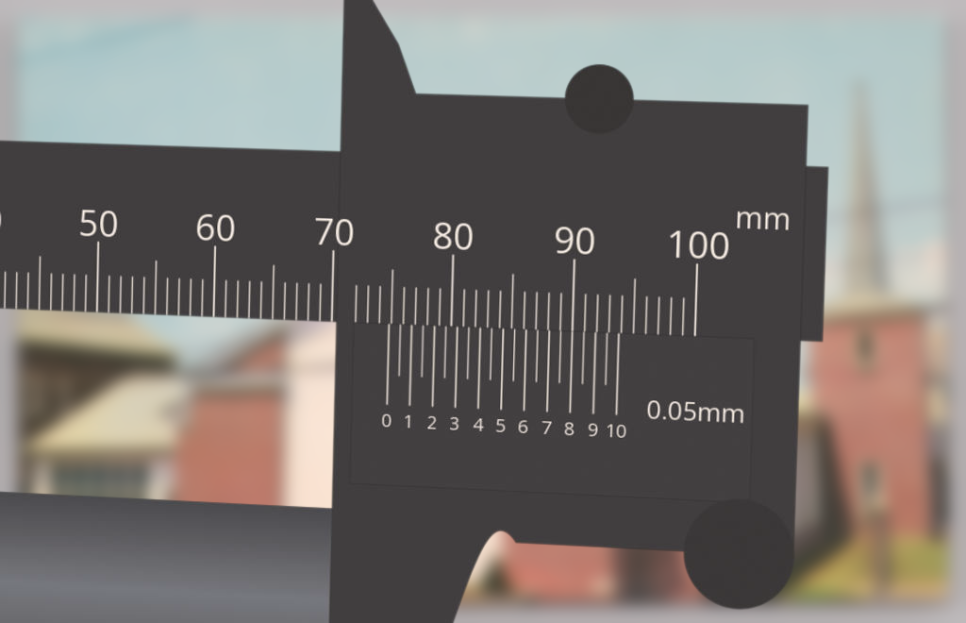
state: 74.8 mm
